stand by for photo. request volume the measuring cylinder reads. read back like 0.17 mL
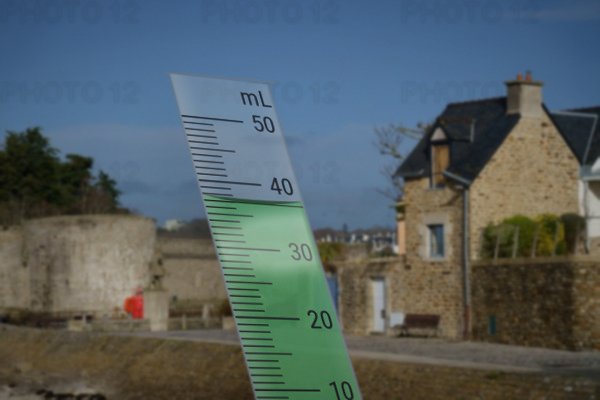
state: 37 mL
